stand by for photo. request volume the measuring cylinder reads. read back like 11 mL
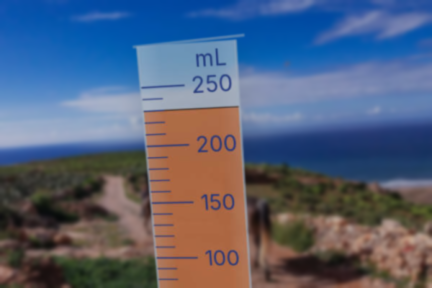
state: 230 mL
